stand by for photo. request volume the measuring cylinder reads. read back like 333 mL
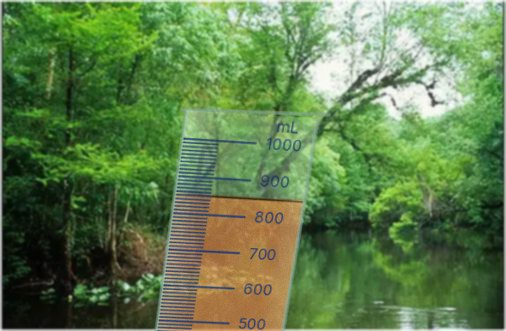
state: 850 mL
